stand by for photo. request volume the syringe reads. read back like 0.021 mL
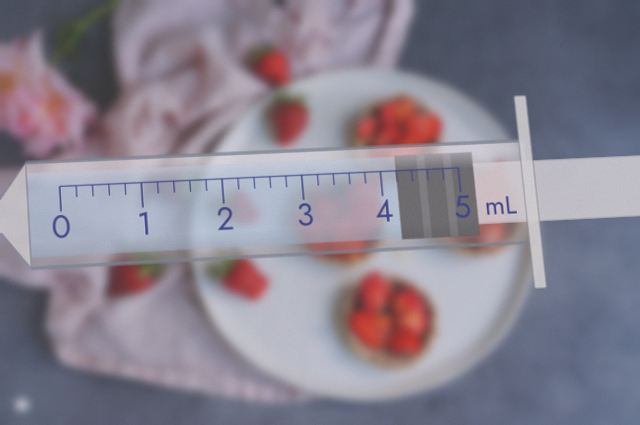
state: 4.2 mL
